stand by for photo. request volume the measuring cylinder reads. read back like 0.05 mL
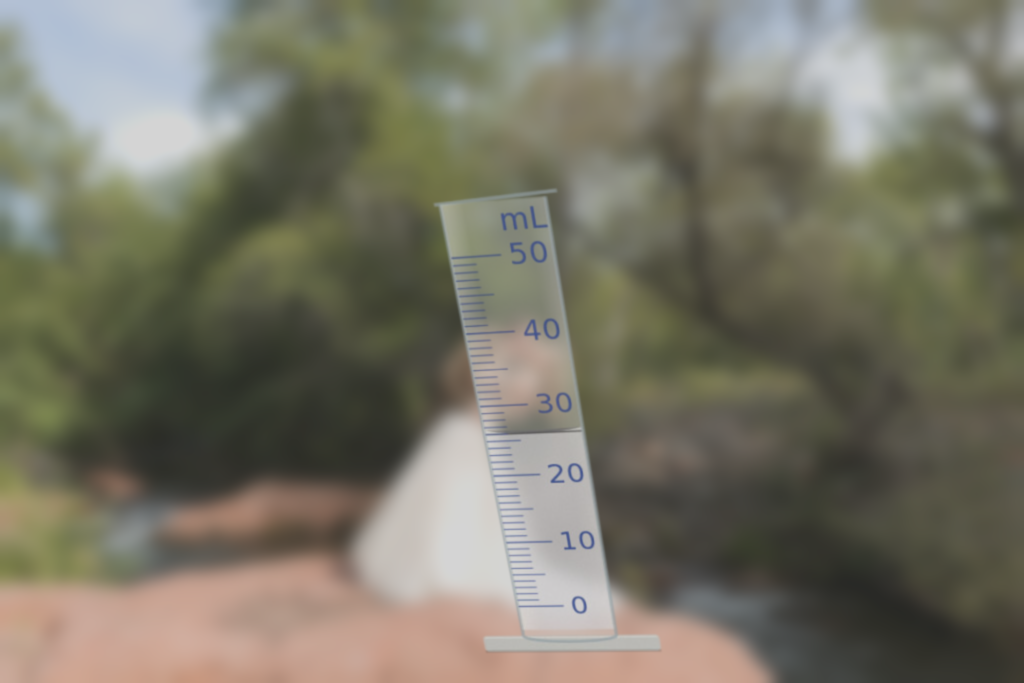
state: 26 mL
